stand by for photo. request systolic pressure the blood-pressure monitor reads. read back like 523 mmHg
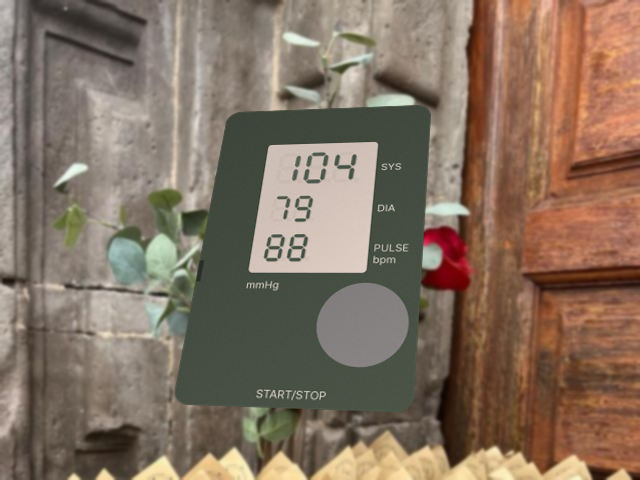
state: 104 mmHg
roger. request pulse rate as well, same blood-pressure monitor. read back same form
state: 88 bpm
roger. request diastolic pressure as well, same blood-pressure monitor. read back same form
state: 79 mmHg
